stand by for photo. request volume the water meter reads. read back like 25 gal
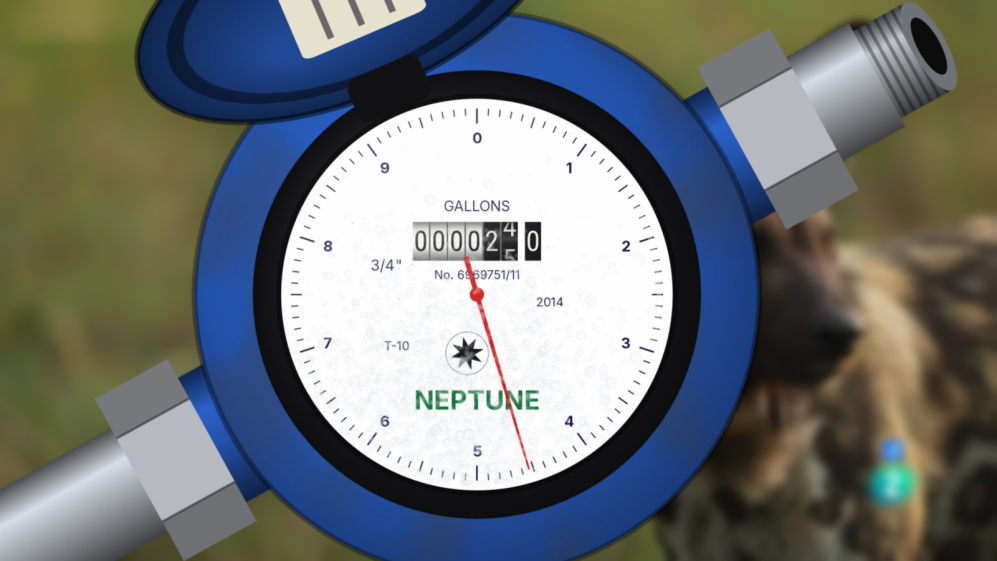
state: 244.5 gal
